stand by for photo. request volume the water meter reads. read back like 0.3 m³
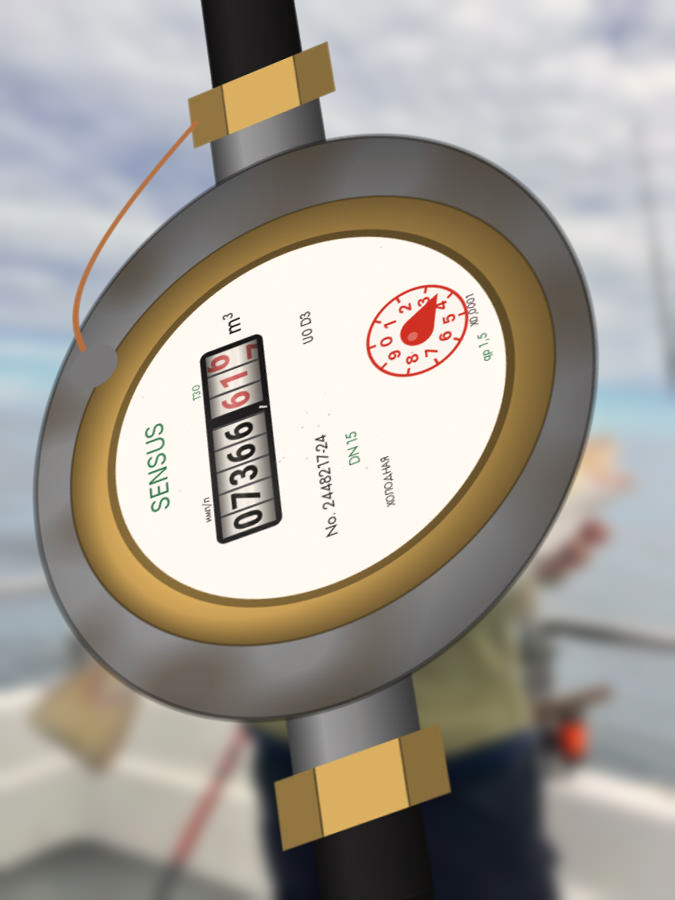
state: 7366.6163 m³
